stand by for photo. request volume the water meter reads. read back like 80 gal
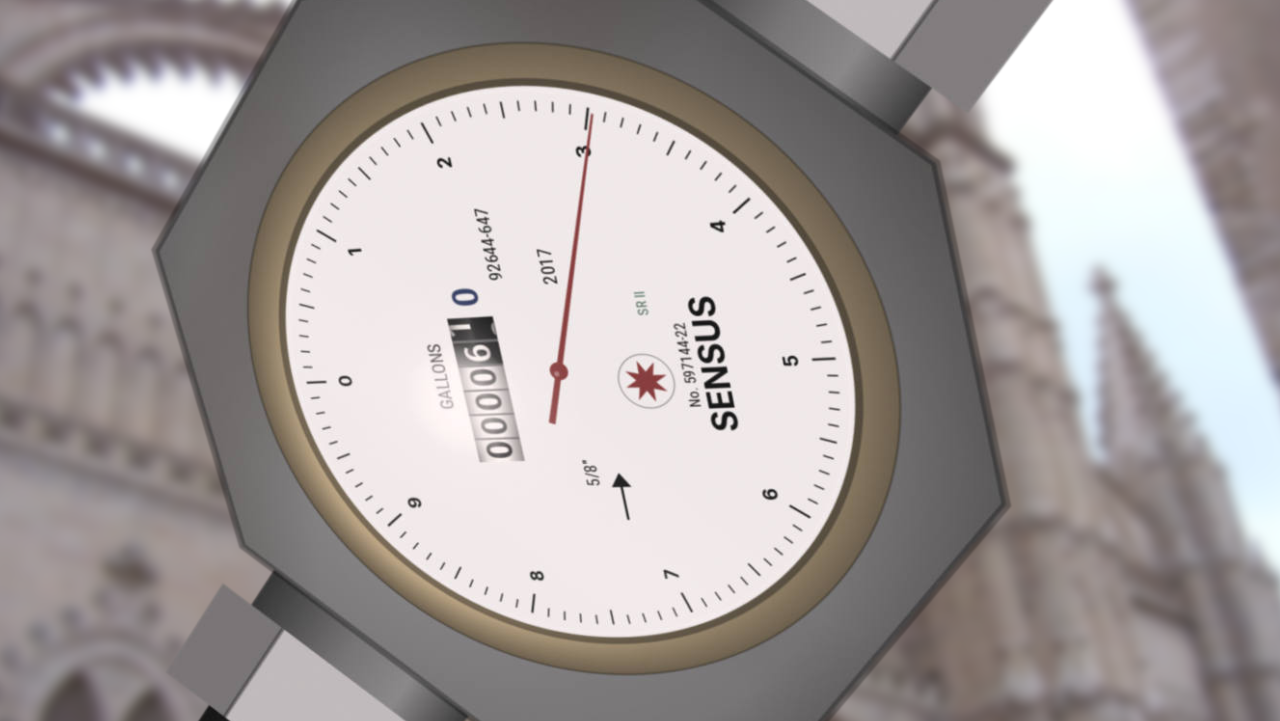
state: 613.0 gal
